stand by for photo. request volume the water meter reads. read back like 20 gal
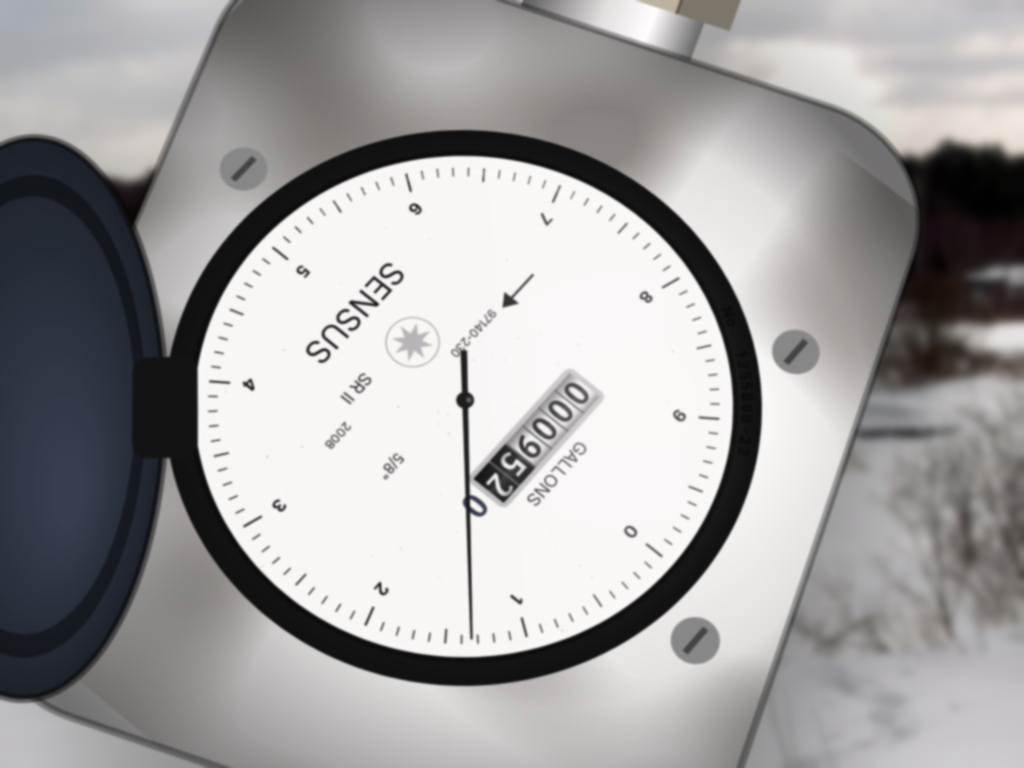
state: 9521.3 gal
